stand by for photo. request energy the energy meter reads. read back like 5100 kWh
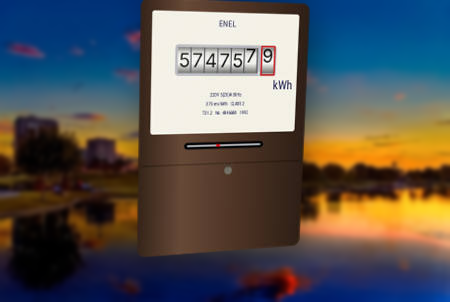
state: 574757.9 kWh
